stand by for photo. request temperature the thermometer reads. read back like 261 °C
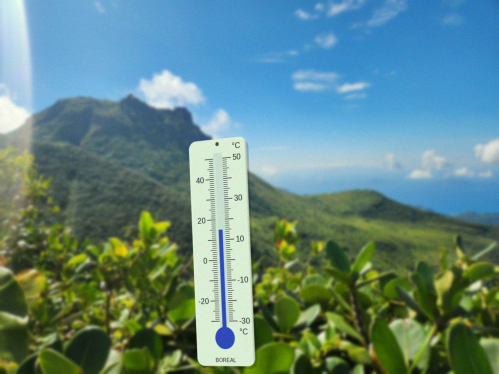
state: 15 °C
